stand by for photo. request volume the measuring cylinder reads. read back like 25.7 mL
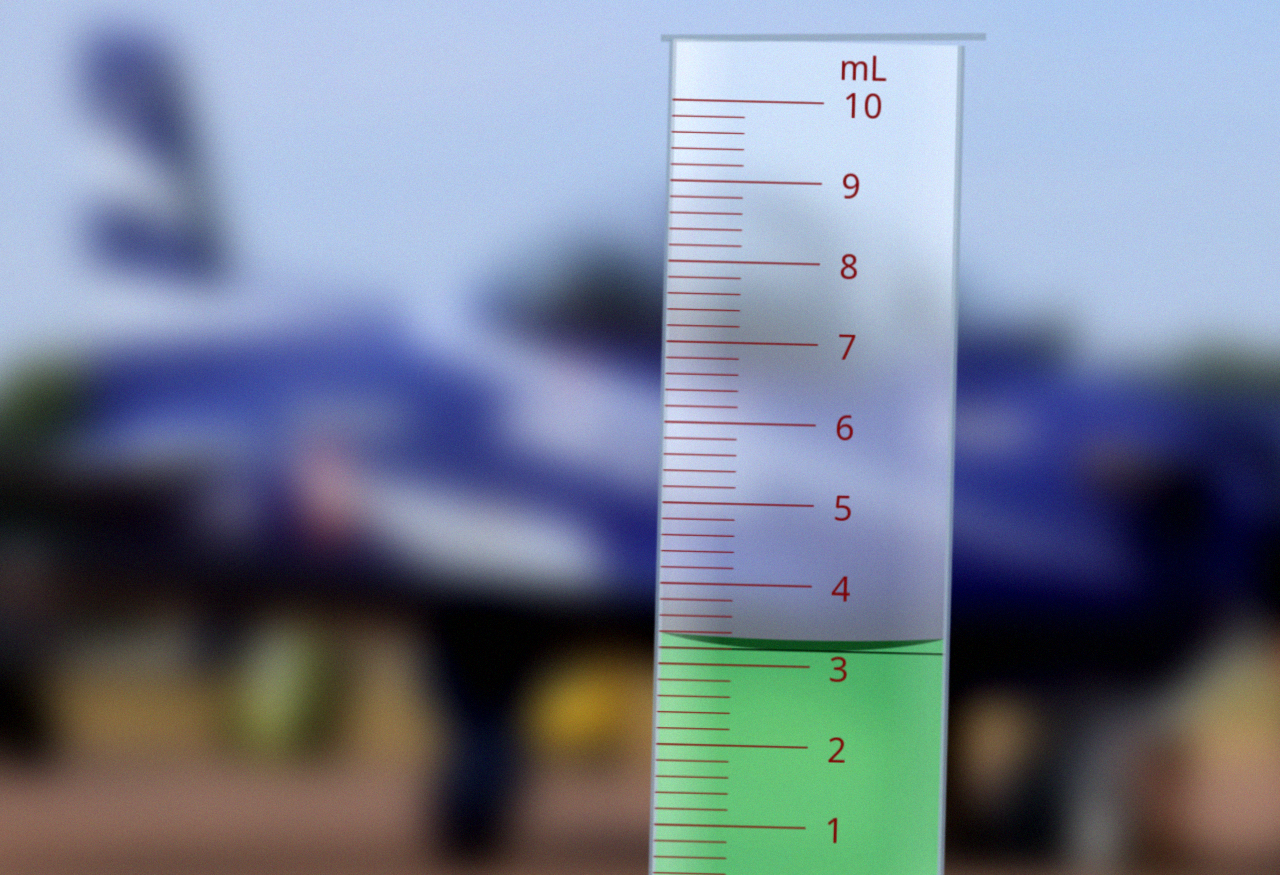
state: 3.2 mL
